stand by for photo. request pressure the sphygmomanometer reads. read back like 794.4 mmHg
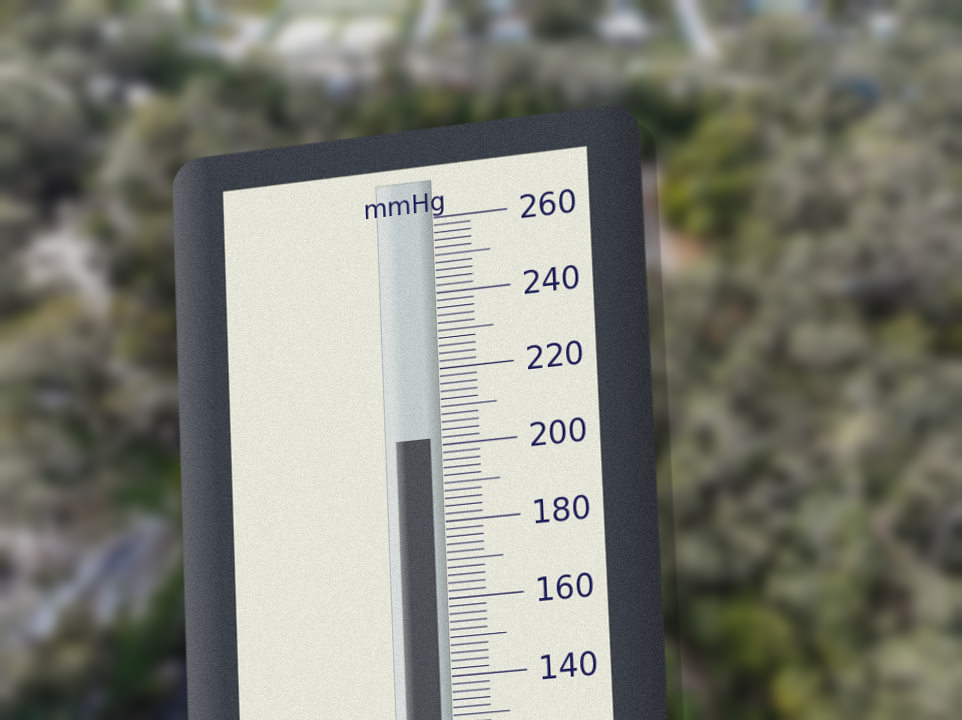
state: 202 mmHg
